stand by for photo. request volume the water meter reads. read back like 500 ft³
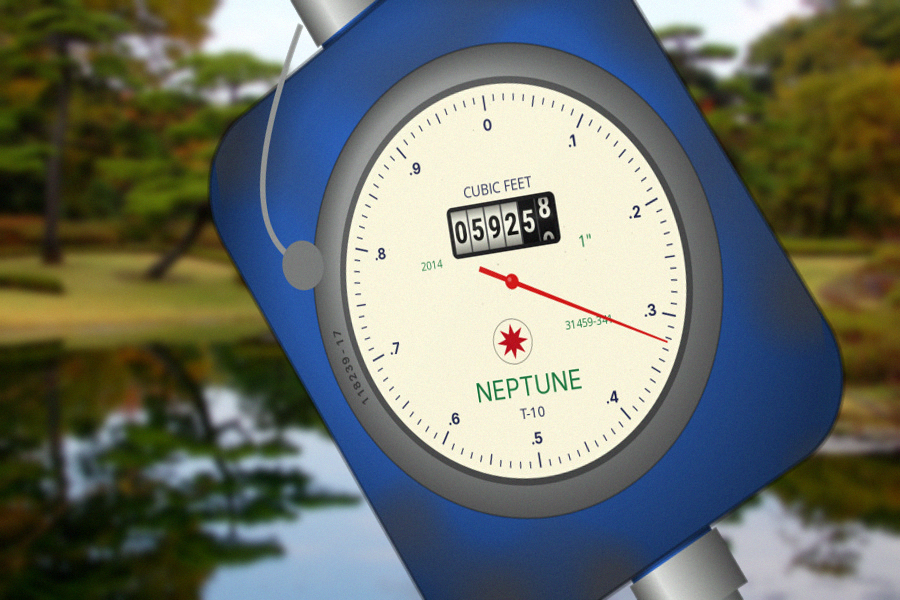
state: 59258.32 ft³
